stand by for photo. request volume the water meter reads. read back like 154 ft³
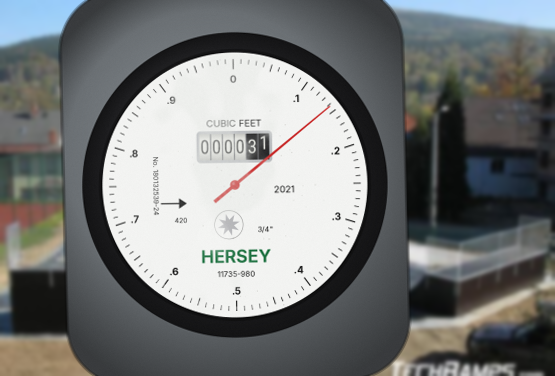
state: 31.14 ft³
